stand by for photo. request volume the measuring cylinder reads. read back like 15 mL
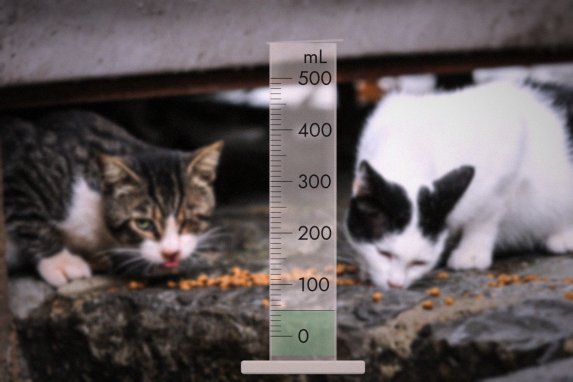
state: 50 mL
